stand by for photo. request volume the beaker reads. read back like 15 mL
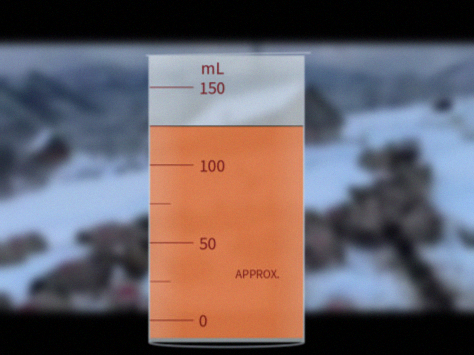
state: 125 mL
